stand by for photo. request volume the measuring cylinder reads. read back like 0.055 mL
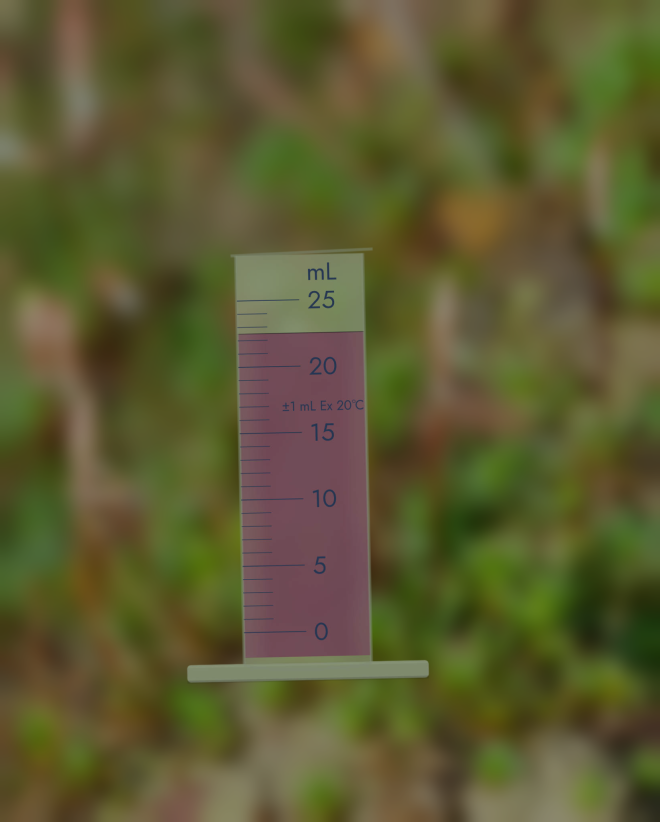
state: 22.5 mL
